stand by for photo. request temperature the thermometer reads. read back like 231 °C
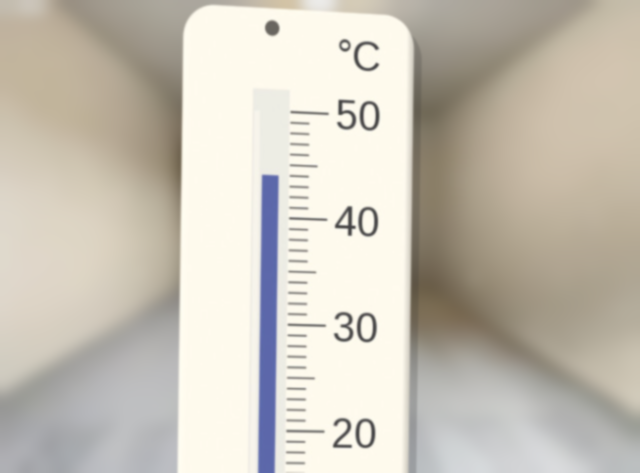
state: 44 °C
